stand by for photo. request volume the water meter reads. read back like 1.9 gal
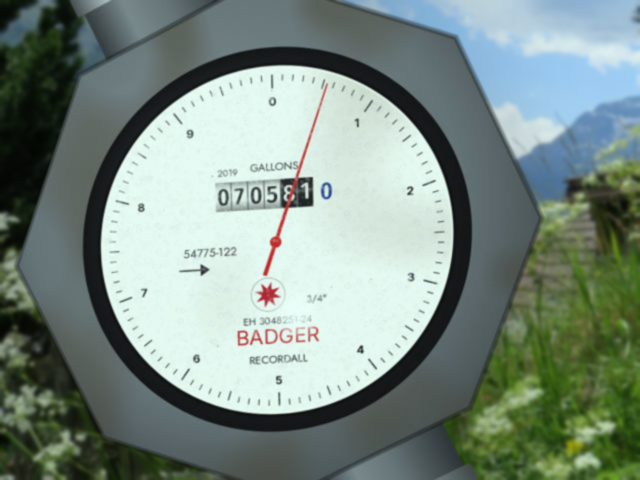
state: 705810.5 gal
